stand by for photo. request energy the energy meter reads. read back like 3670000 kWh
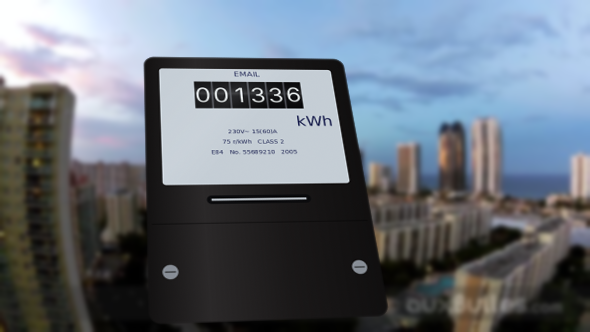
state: 1336 kWh
